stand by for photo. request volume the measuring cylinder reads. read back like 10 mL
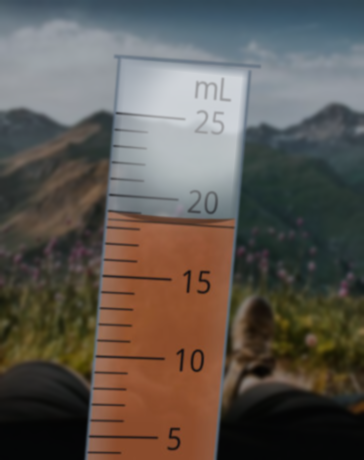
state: 18.5 mL
